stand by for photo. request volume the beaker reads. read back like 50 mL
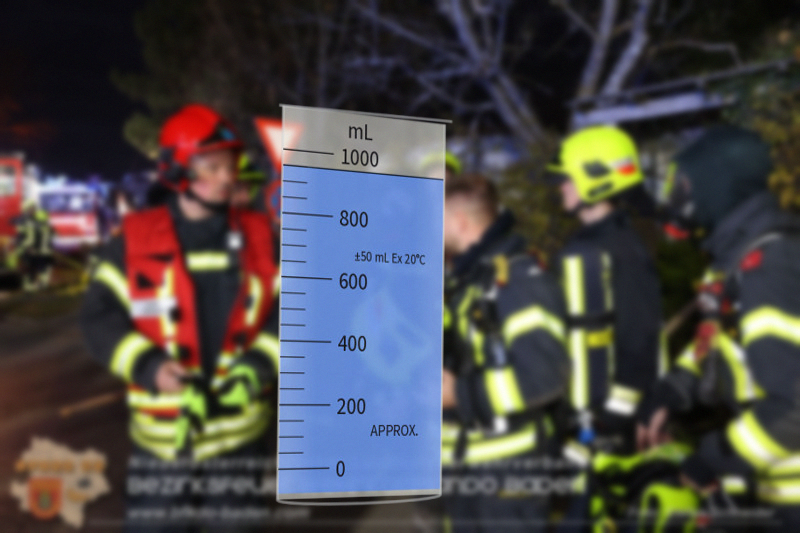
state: 950 mL
